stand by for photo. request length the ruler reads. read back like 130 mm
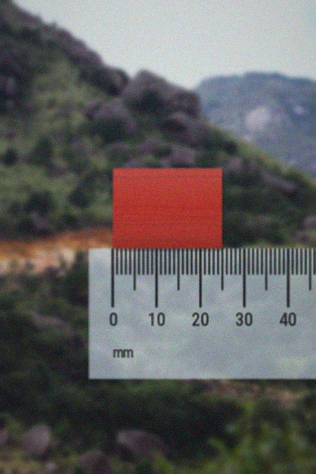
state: 25 mm
